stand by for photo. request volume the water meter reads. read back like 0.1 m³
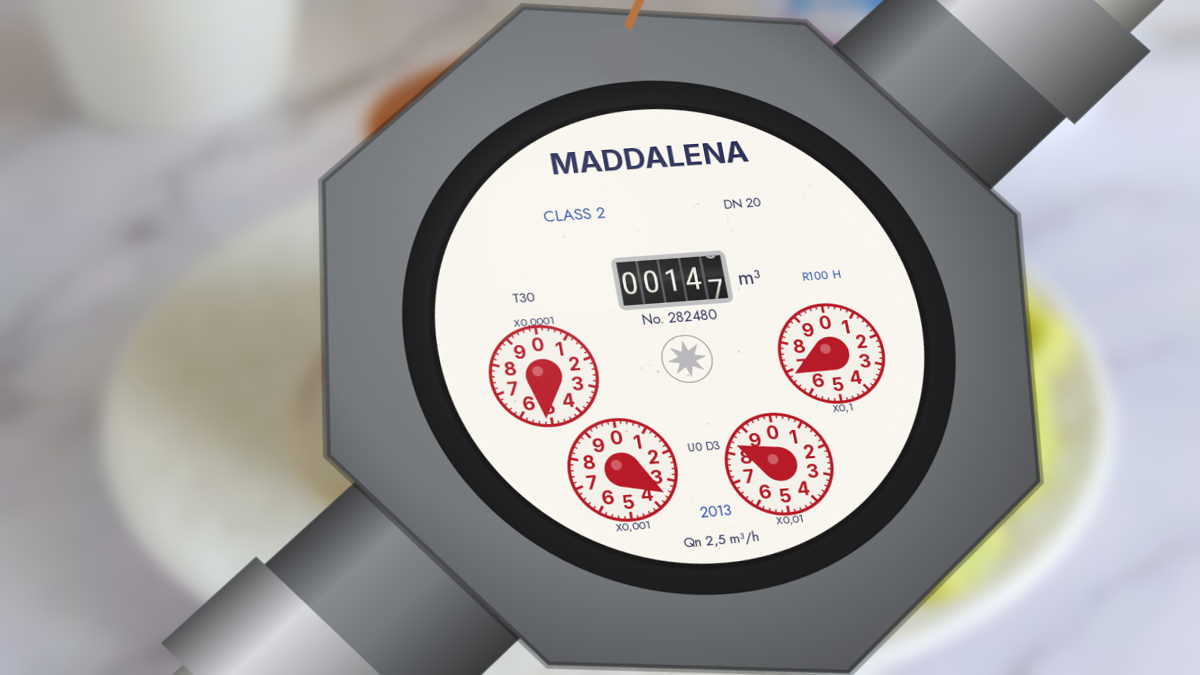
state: 146.6835 m³
